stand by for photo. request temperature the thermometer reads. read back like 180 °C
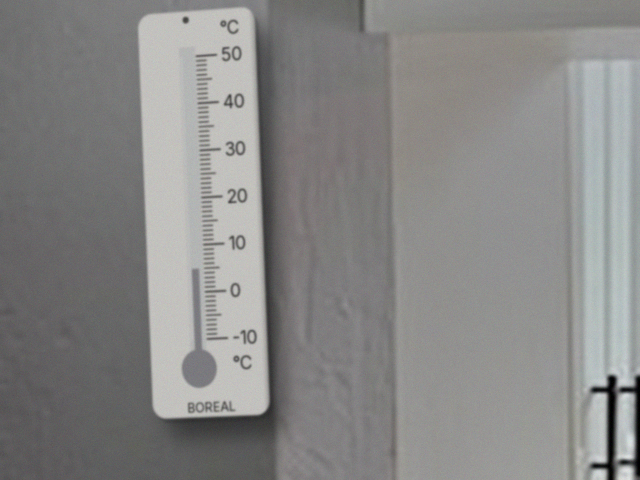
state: 5 °C
